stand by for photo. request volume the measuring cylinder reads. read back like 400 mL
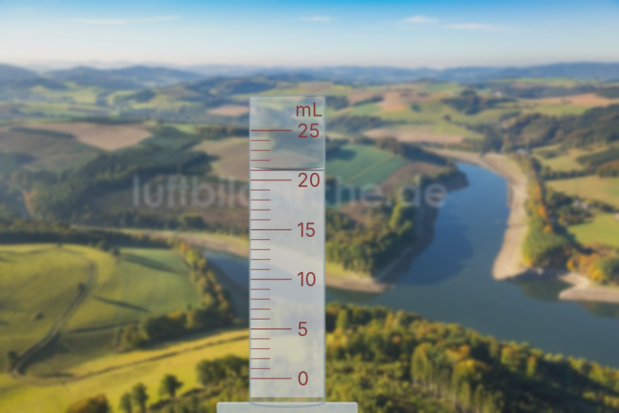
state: 21 mL
